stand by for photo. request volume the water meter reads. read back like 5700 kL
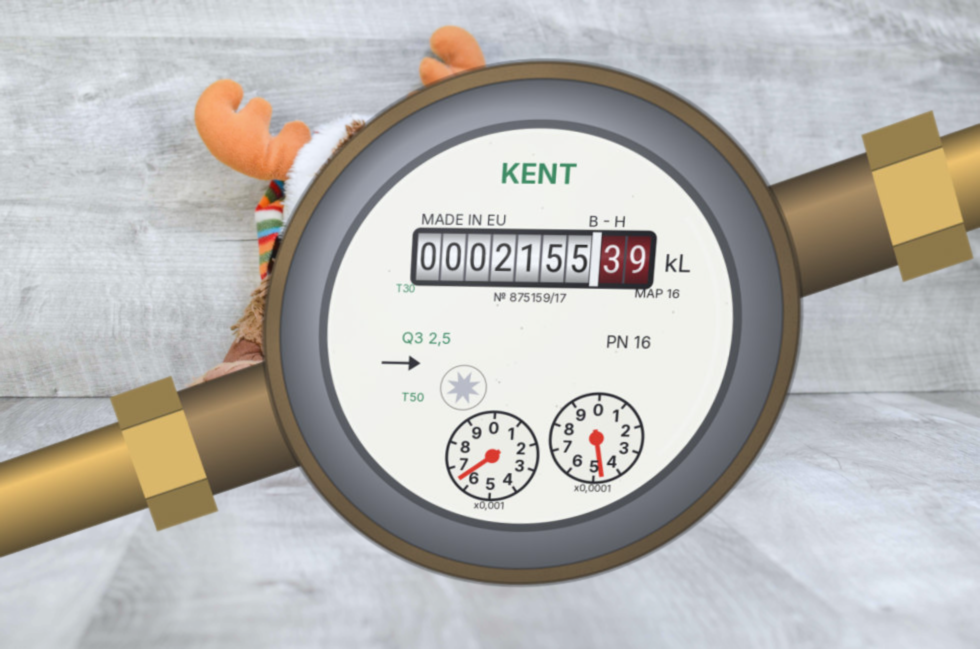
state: 2155.3964 kL
